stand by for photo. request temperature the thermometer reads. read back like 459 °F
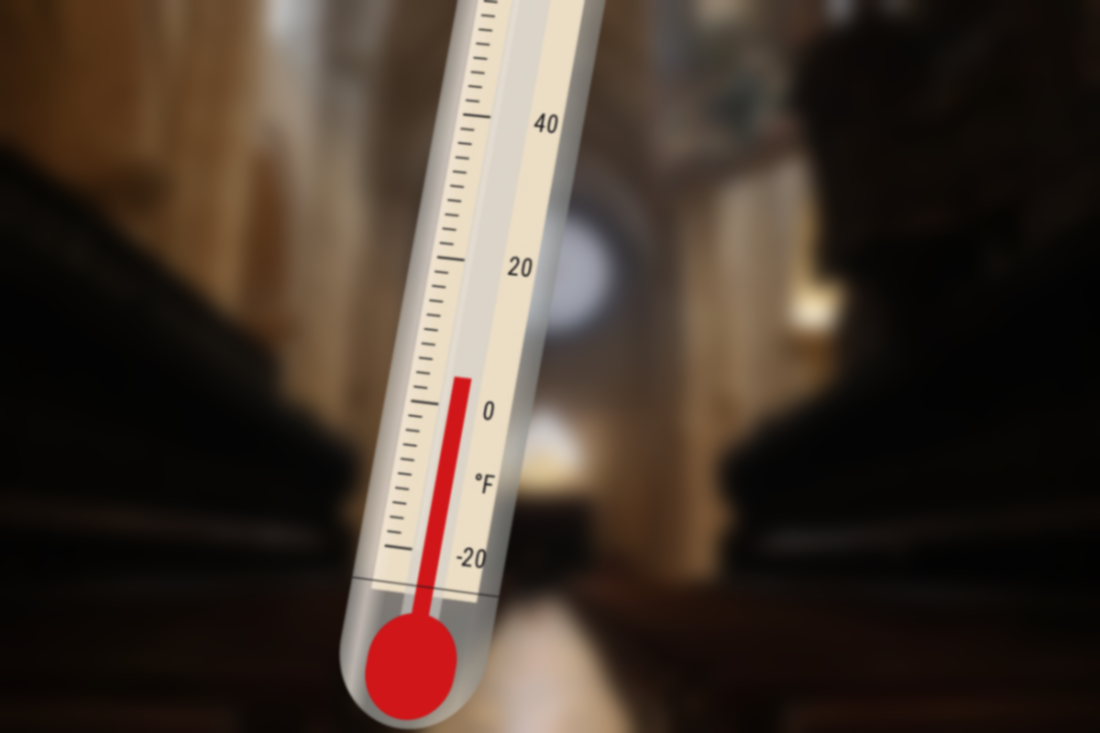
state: 4 °F
